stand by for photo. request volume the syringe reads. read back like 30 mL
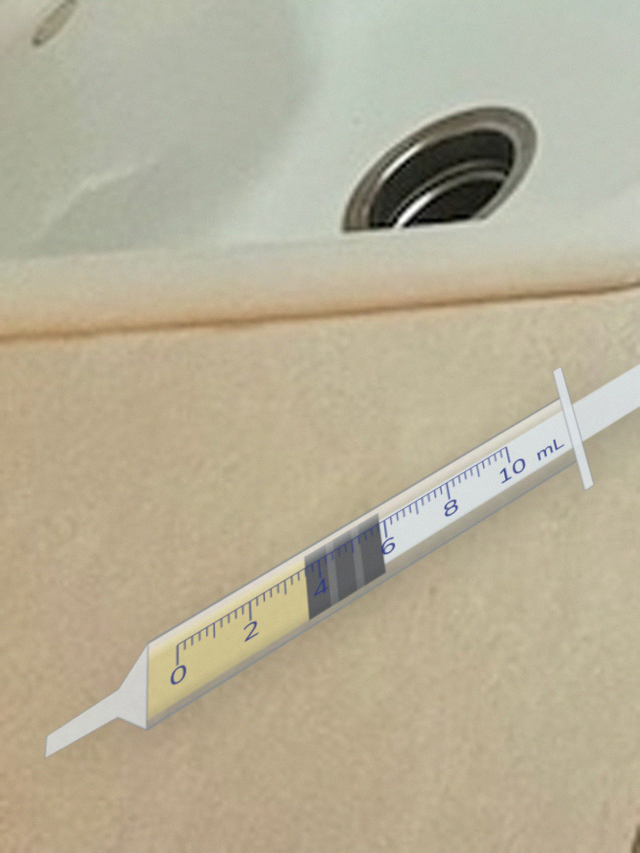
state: 3.6 mL
